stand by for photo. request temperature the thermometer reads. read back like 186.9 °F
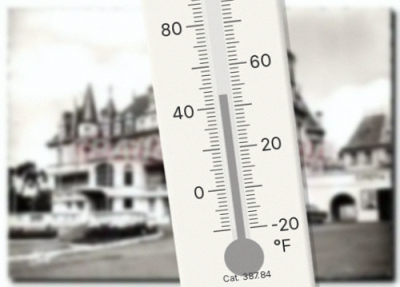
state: 46 °F
